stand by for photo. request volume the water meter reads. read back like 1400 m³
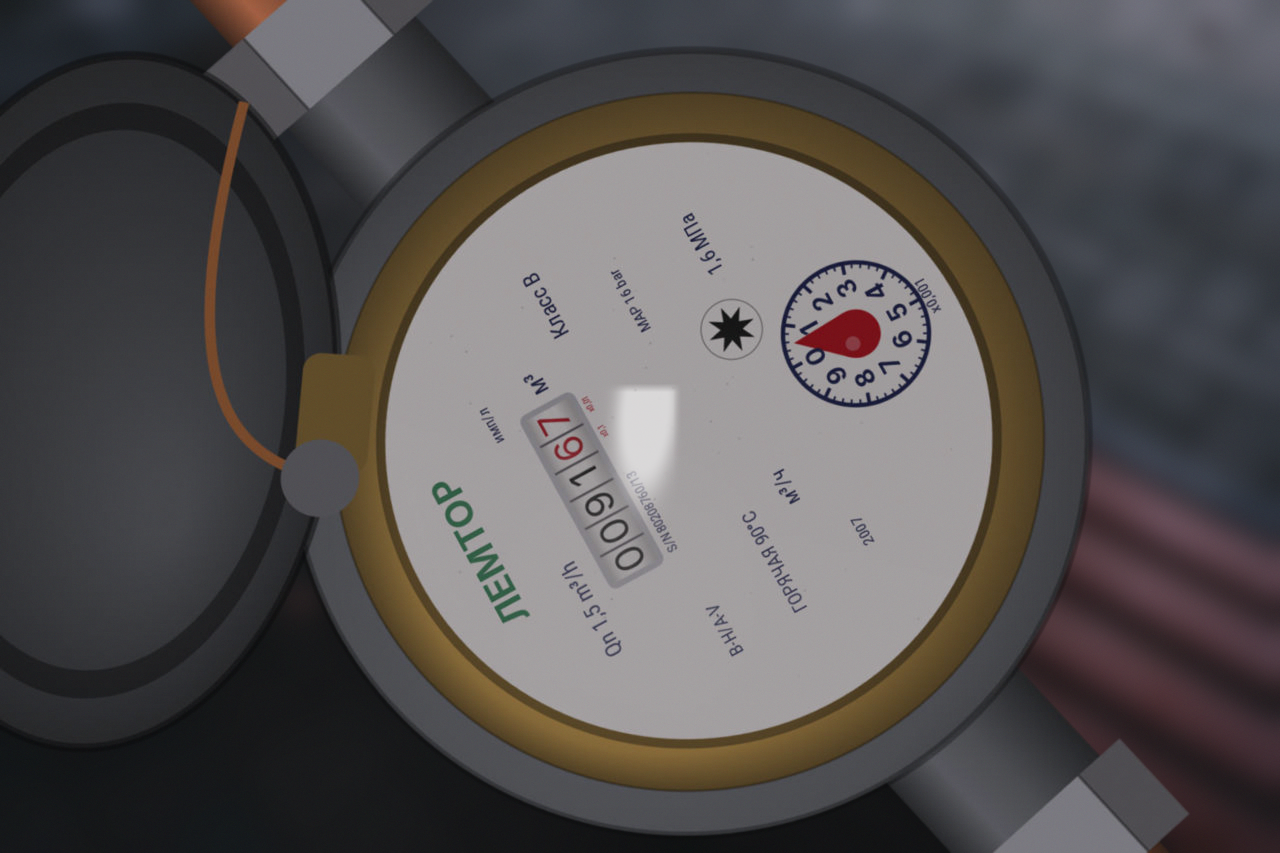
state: 91.670 m³
